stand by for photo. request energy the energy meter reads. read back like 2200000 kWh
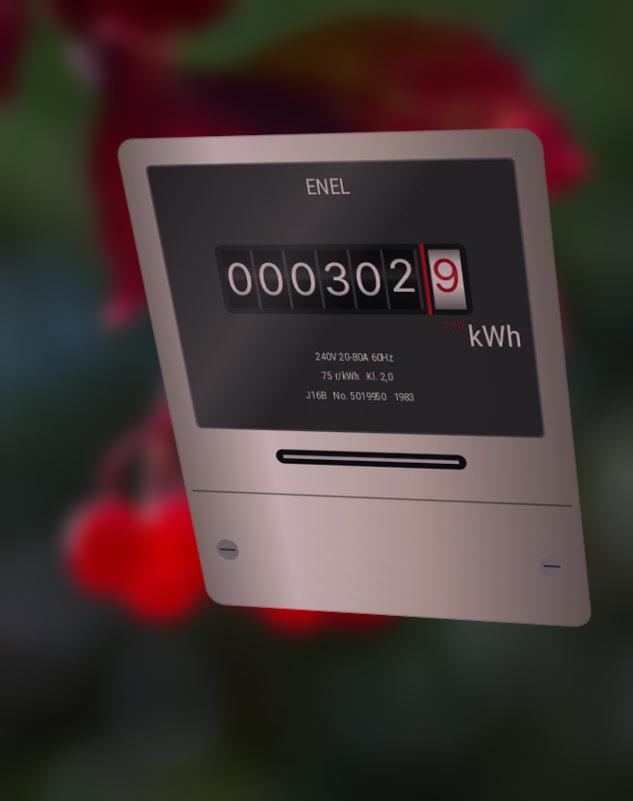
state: 302.9 kWh
